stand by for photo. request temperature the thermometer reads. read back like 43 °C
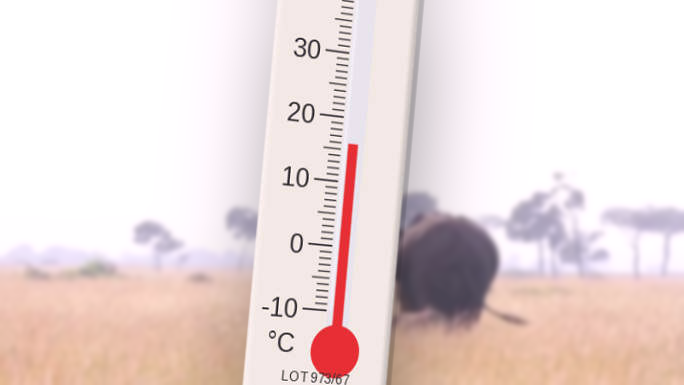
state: 16 °C
